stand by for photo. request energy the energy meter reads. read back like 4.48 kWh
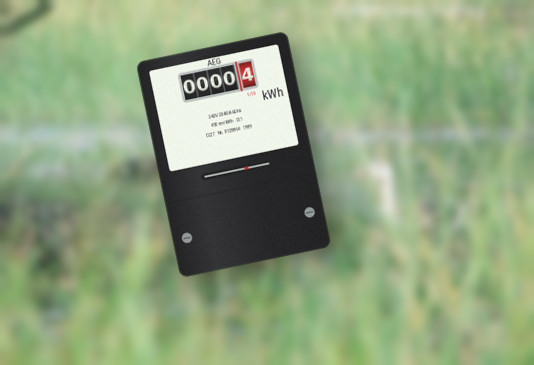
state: 0.4 kWh
